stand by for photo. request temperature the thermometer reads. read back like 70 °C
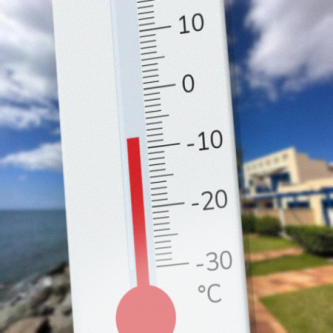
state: -8 °C
